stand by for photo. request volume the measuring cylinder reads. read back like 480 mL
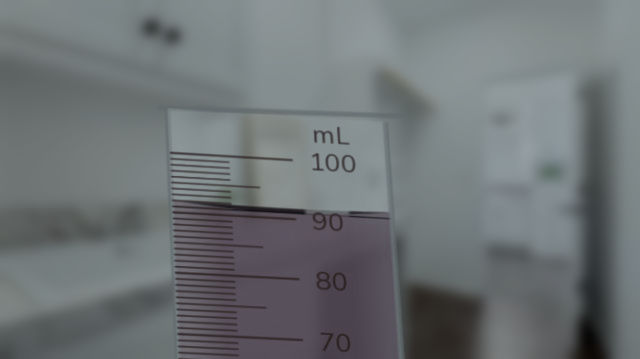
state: 91 mL
